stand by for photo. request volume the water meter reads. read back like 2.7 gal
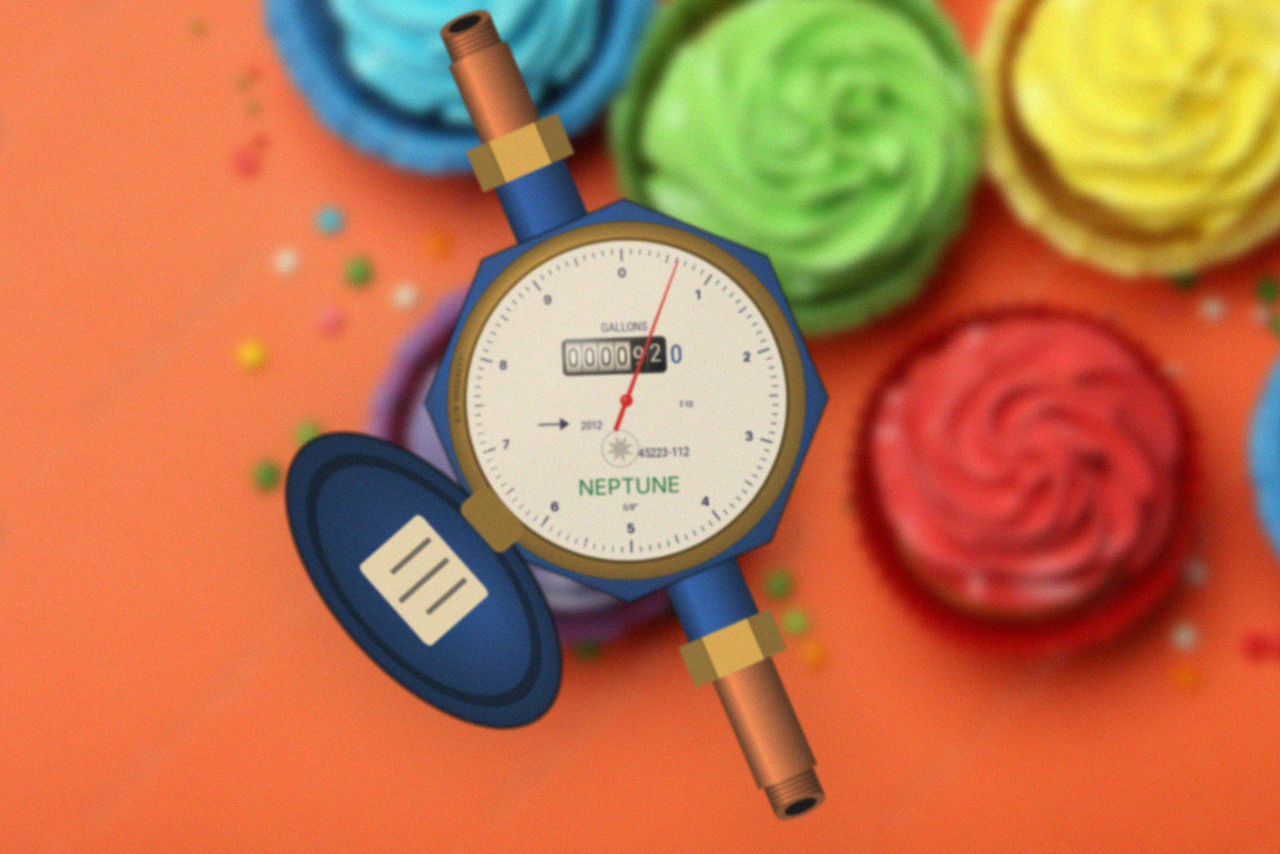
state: 920.6 gal
